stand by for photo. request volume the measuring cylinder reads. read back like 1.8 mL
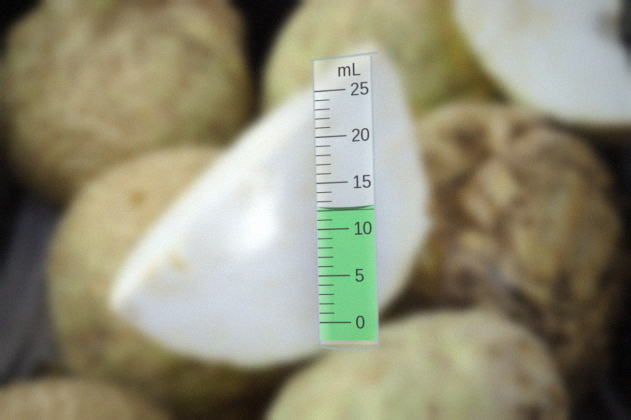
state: 12 mL
